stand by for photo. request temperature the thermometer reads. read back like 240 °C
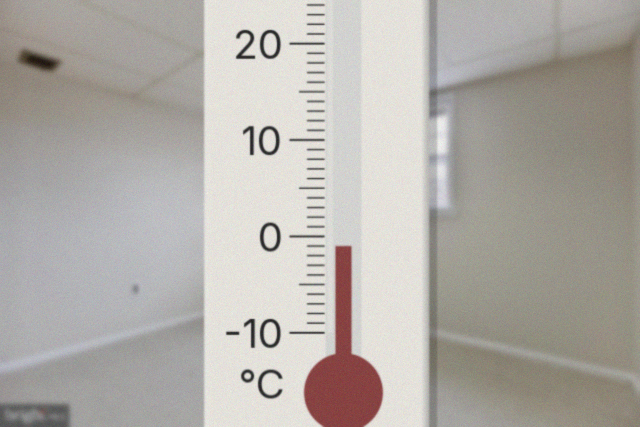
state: -1 °C
